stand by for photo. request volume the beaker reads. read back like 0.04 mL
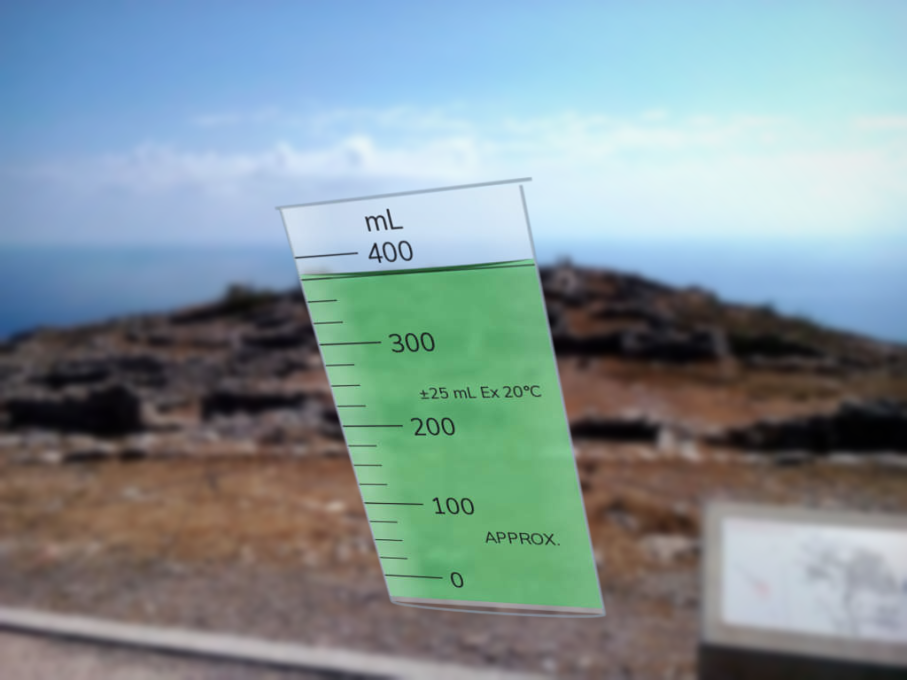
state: 375 mL
